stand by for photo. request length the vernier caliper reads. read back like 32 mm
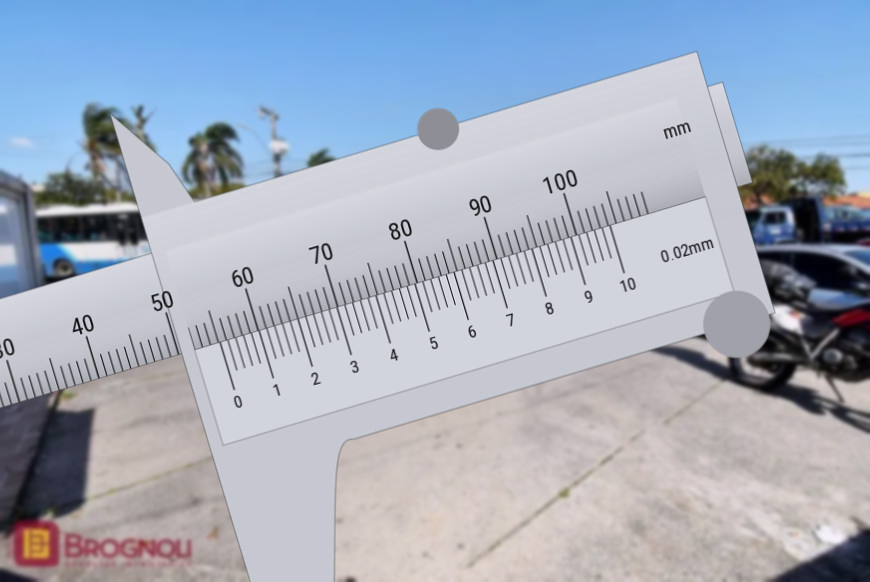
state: 55.2 mm
